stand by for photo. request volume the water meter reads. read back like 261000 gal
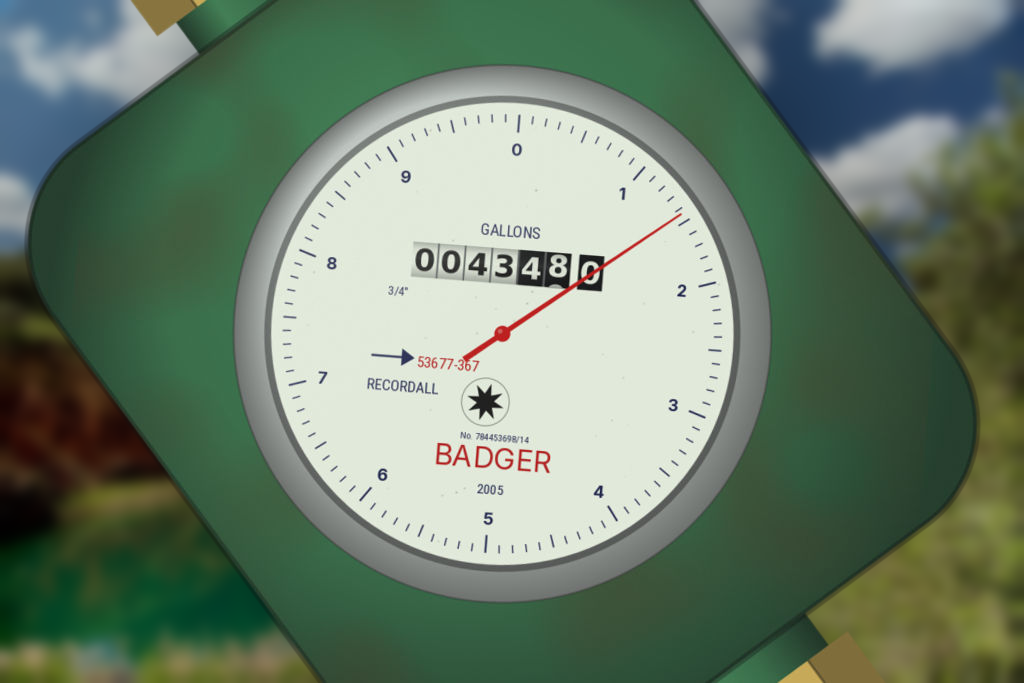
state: 43481.4 gal
